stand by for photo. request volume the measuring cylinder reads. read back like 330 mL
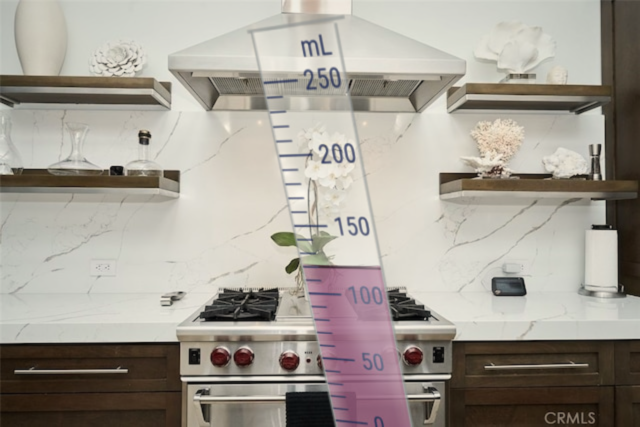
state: 120 mL
